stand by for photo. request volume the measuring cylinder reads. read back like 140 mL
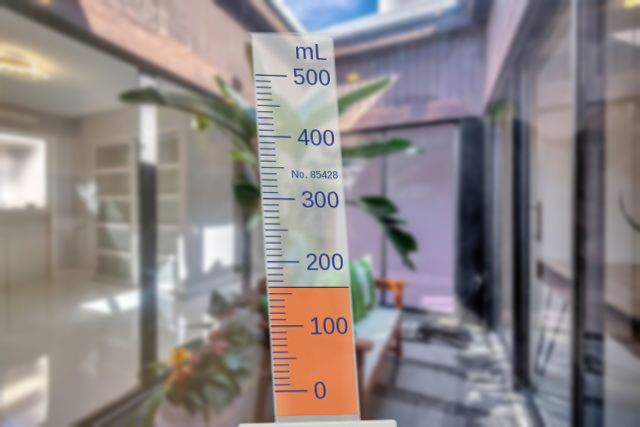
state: 160 mL
